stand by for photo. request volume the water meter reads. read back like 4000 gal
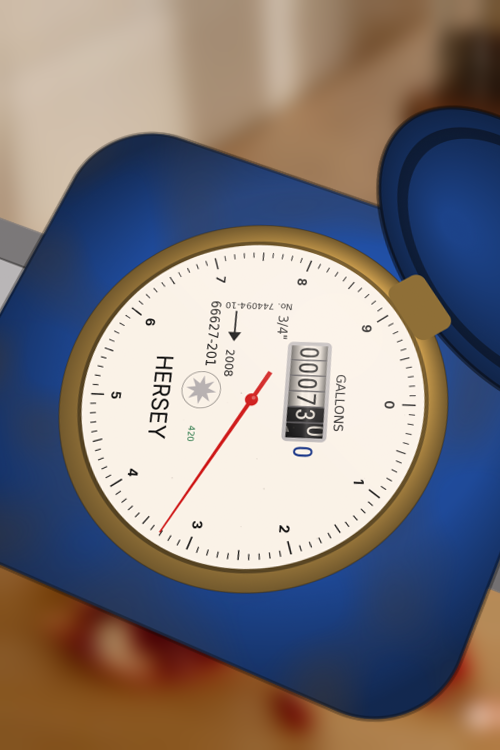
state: 7303.3 gal
